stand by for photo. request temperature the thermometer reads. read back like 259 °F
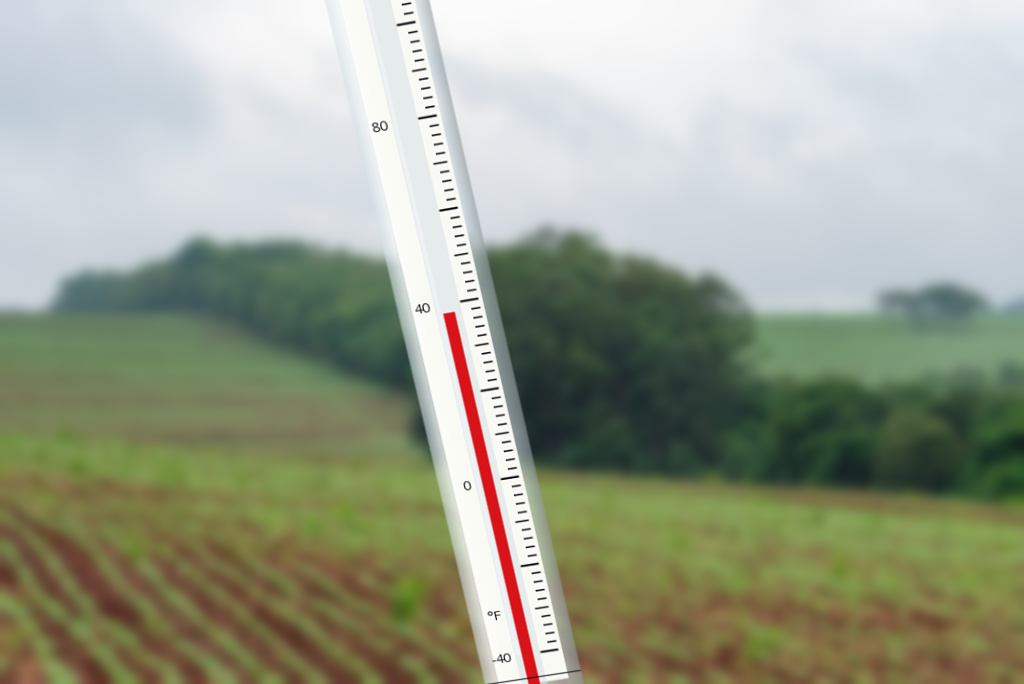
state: 38 °F
